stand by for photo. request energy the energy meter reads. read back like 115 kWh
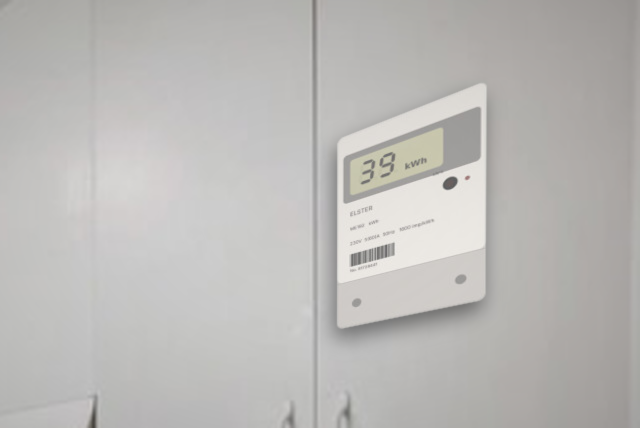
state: 39 kWh
